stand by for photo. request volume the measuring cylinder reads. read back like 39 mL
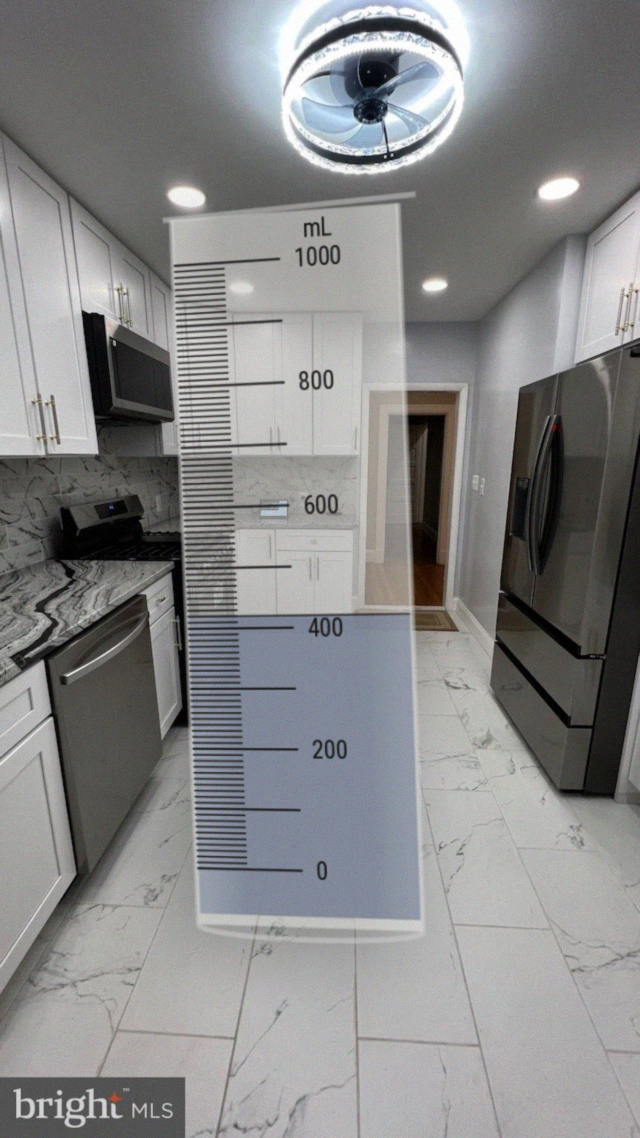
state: 420 mL
